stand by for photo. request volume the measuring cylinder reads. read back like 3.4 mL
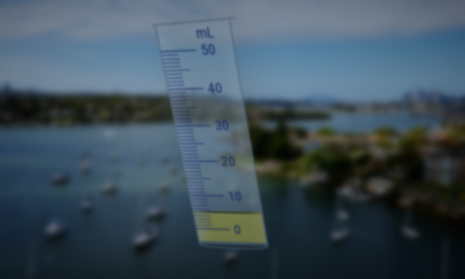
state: 5 mL
